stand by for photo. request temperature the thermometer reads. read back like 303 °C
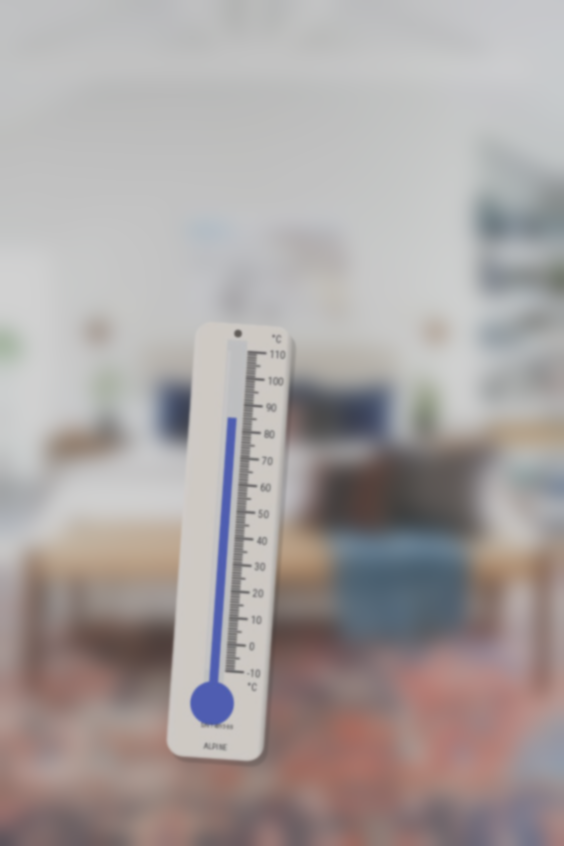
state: 85 °C
